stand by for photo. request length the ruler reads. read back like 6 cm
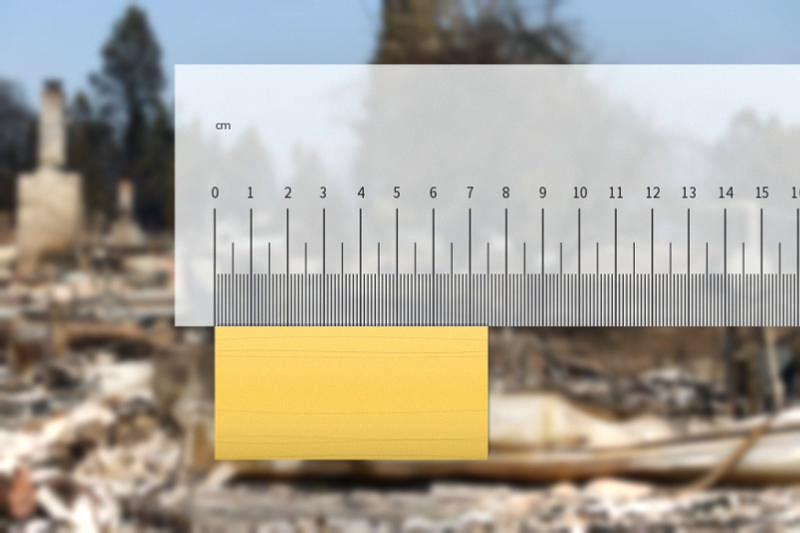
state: 7.5 cm
